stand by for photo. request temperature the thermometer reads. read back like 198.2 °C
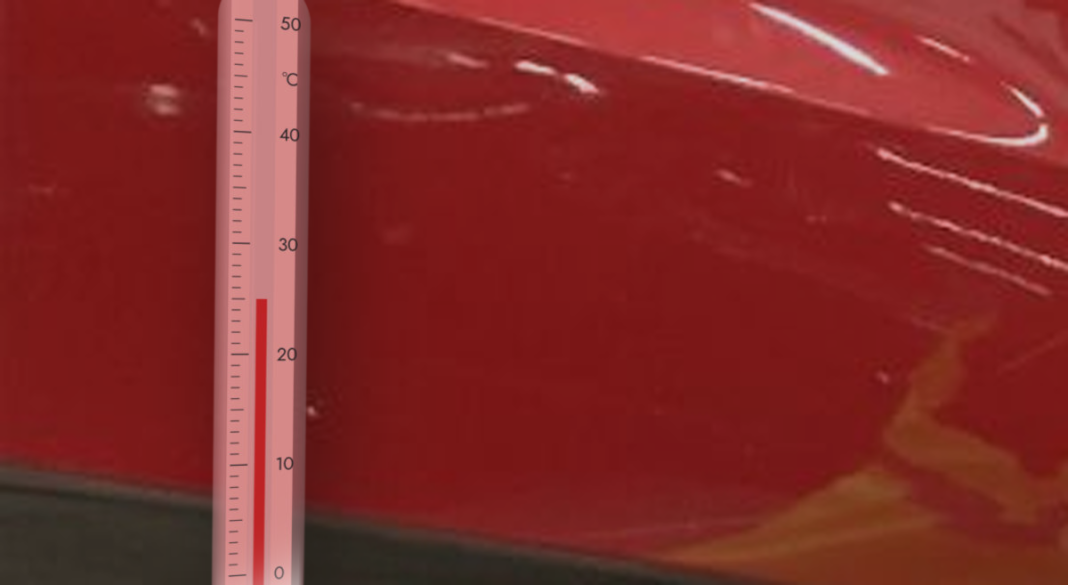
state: 25 °C
